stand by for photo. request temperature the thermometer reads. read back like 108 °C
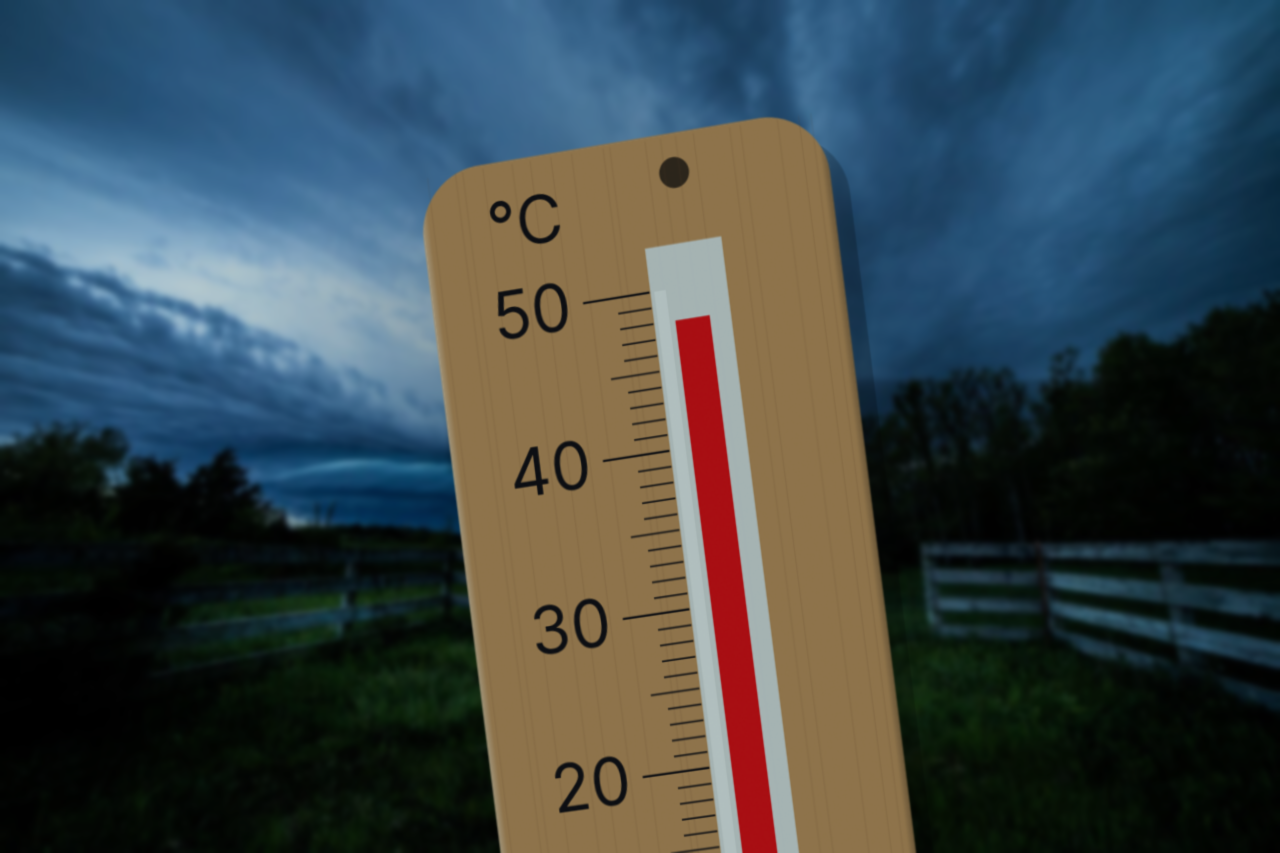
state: 48 °C
